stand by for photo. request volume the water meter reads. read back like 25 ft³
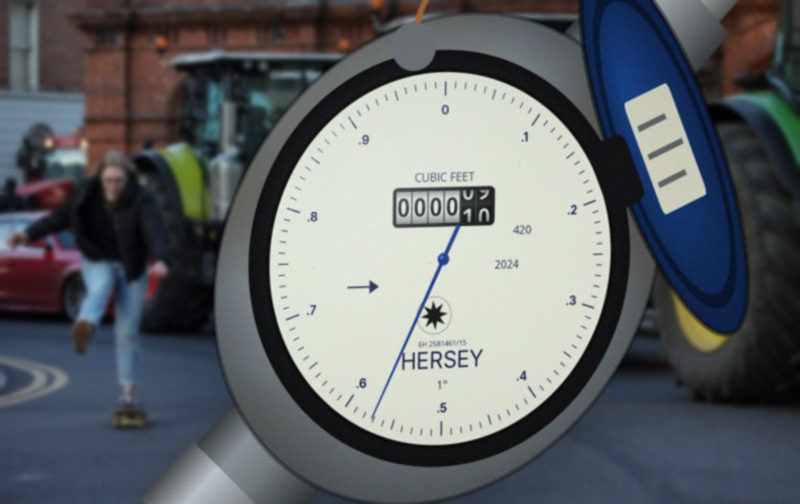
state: 9.57 ft³
